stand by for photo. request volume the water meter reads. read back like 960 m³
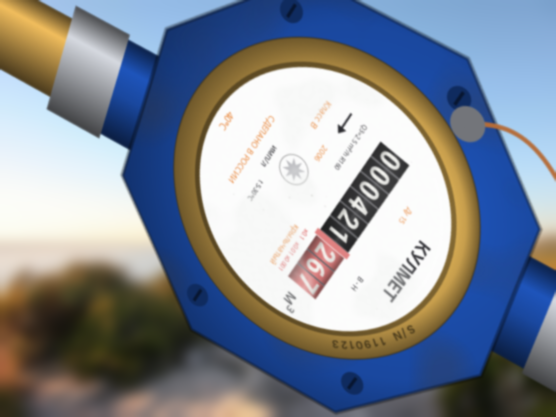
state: 421.267 m³
